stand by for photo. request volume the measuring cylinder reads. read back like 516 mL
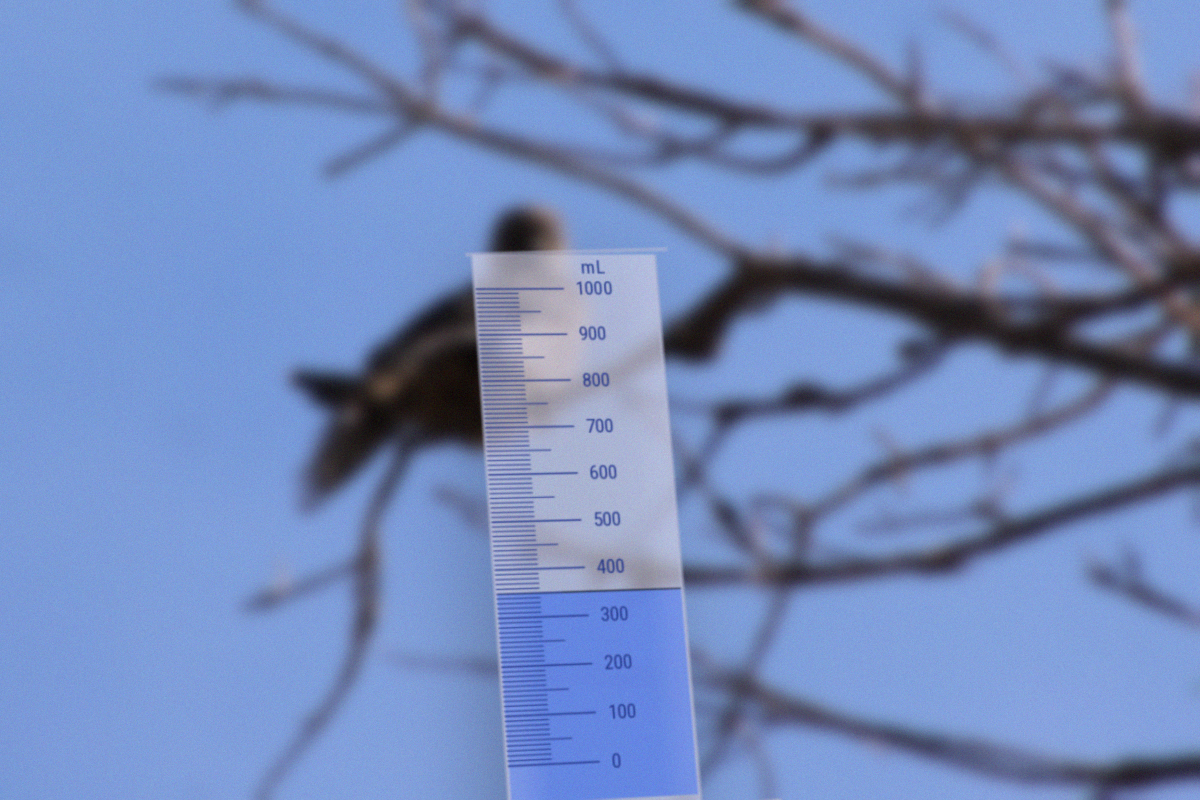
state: 350 mL
